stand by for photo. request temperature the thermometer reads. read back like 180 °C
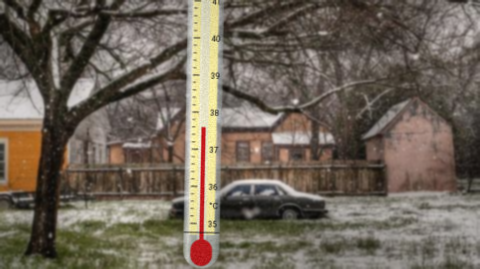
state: 37.6 °C
